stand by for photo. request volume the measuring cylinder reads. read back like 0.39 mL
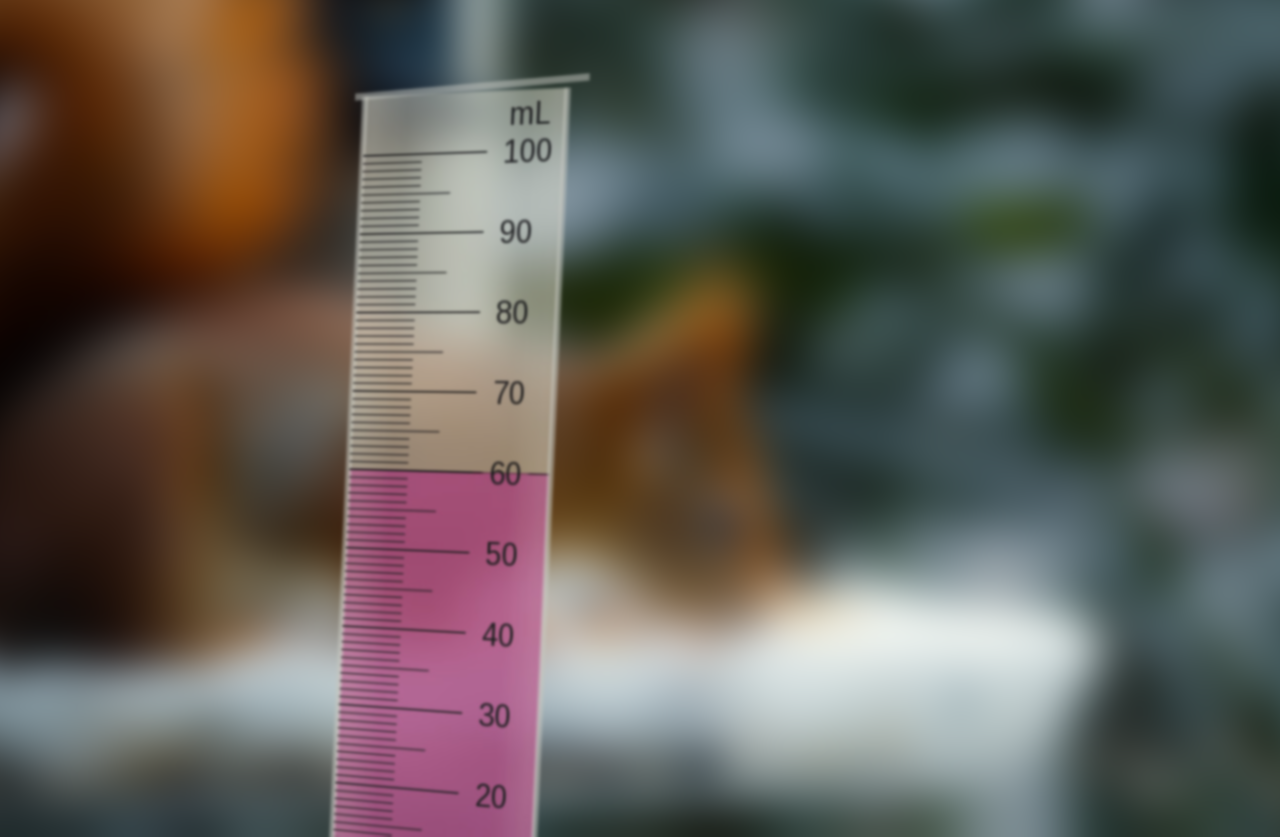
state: 60 mL
